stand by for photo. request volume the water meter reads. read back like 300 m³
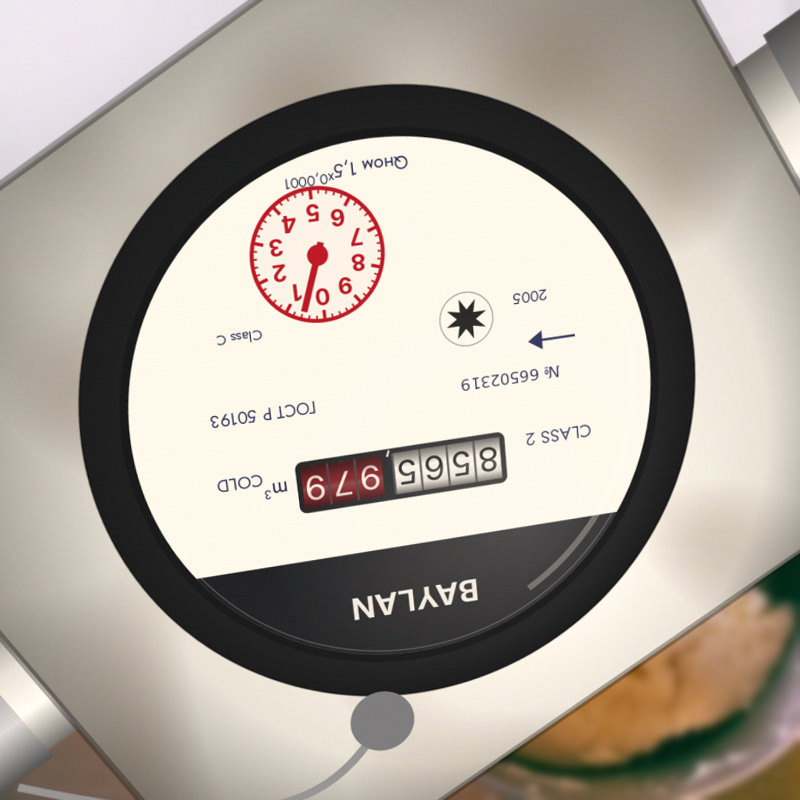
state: 8565.9790 m³
